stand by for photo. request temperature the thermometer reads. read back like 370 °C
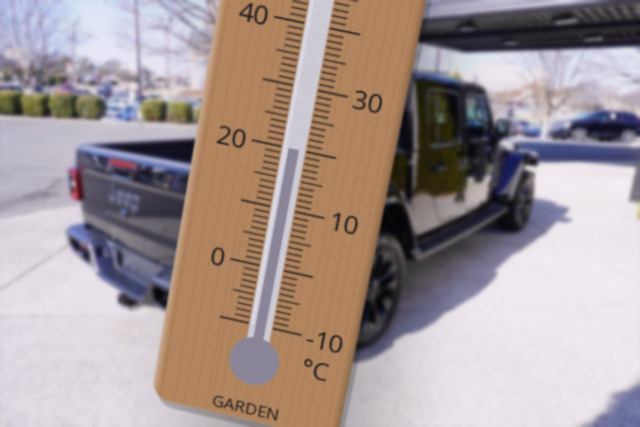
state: 20 °C
